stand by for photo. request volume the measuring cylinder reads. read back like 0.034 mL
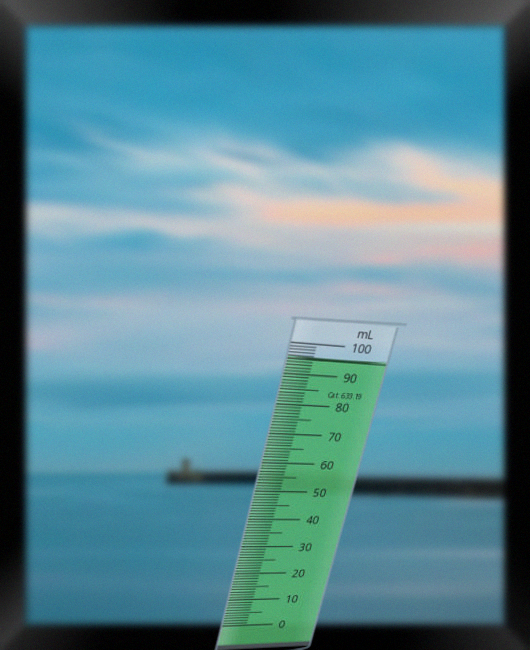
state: 95 mL
